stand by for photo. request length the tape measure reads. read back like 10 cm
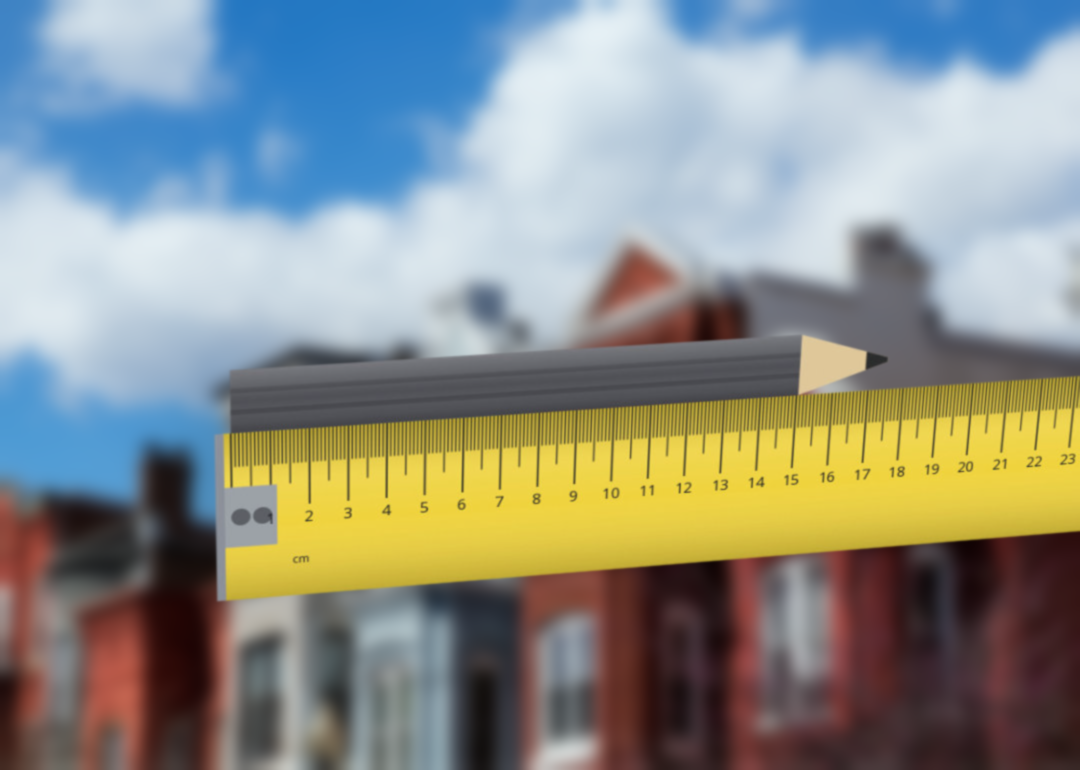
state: 17.5 cm
